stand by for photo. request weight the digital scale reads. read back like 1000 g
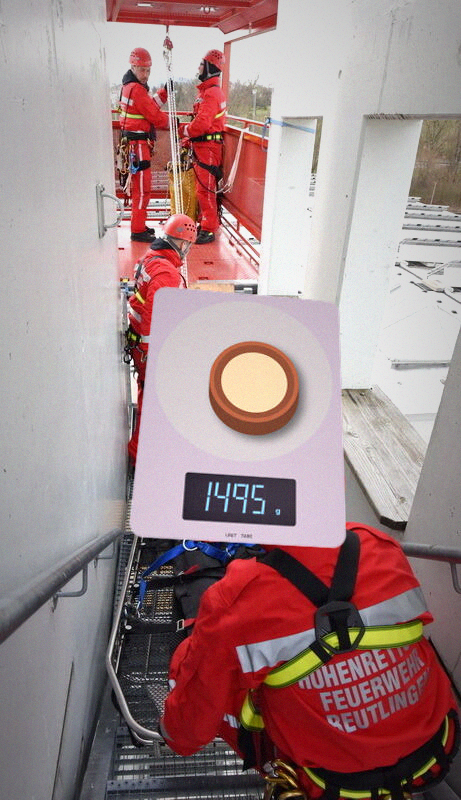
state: 1495 g
